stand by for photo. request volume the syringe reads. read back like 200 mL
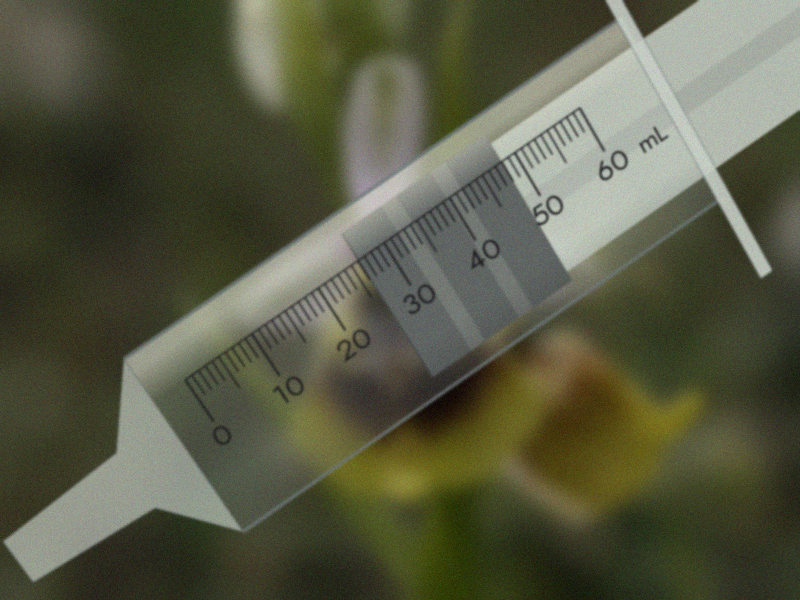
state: 26 mL
